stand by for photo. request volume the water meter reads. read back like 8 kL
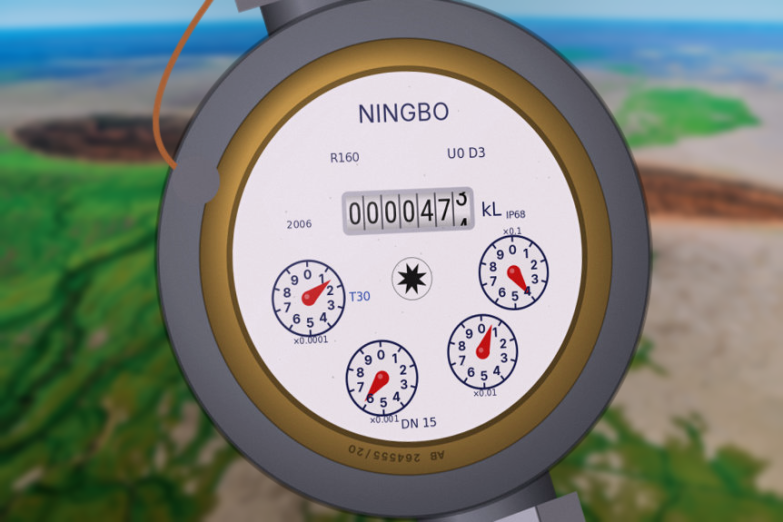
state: 473.4061 kL
